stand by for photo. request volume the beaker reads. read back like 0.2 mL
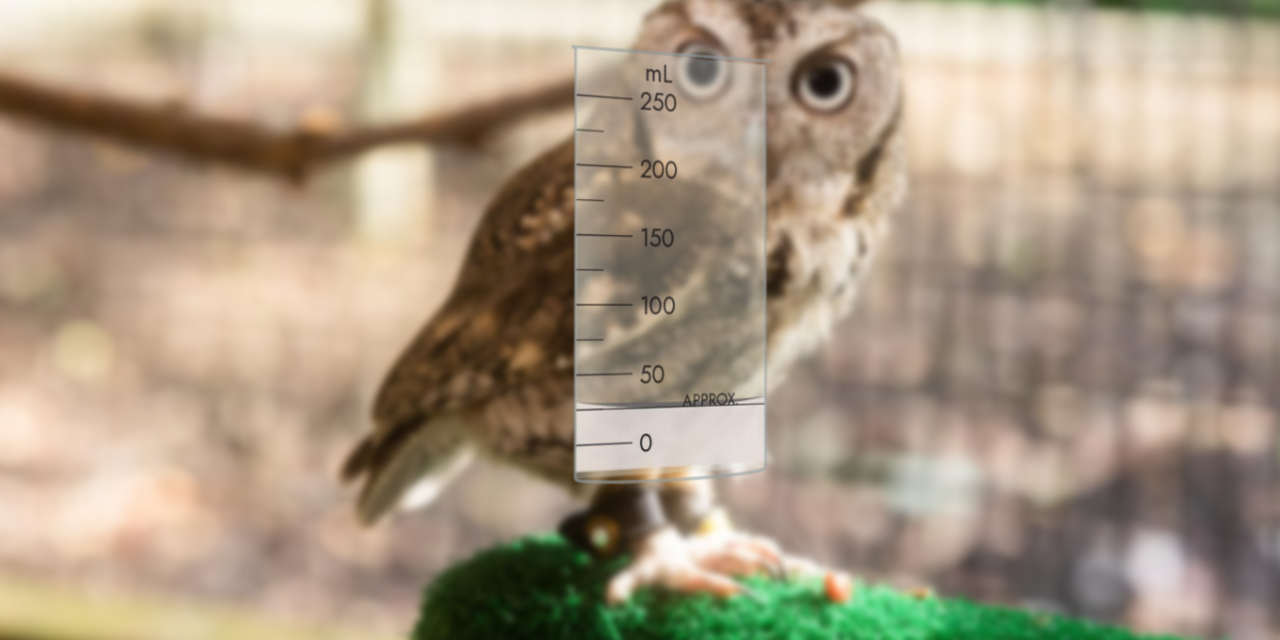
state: 25 mL
